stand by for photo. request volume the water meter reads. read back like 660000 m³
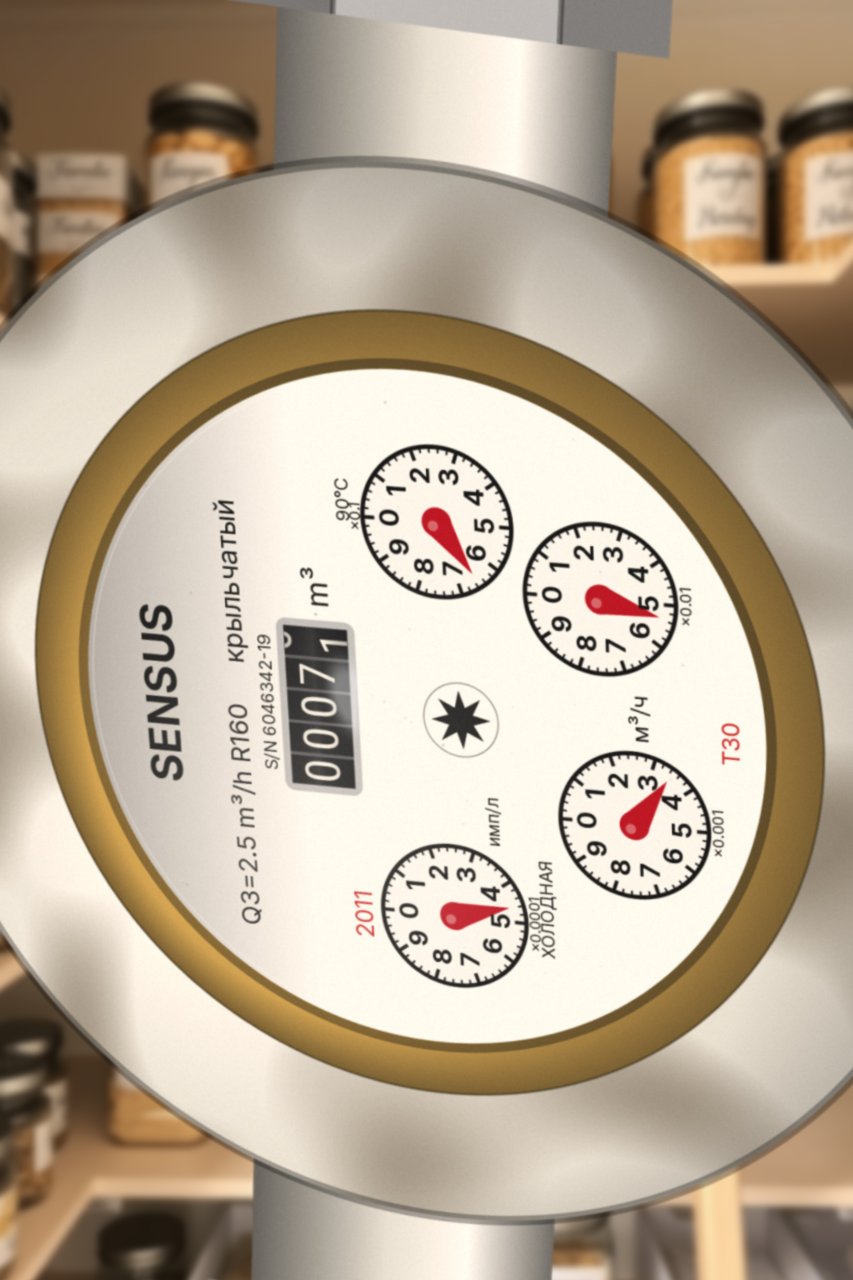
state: 70.6534 m³
